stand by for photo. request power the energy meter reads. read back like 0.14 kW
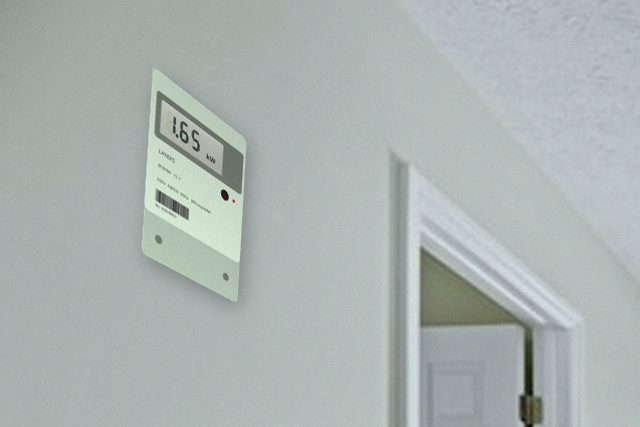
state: 1.65 kW
